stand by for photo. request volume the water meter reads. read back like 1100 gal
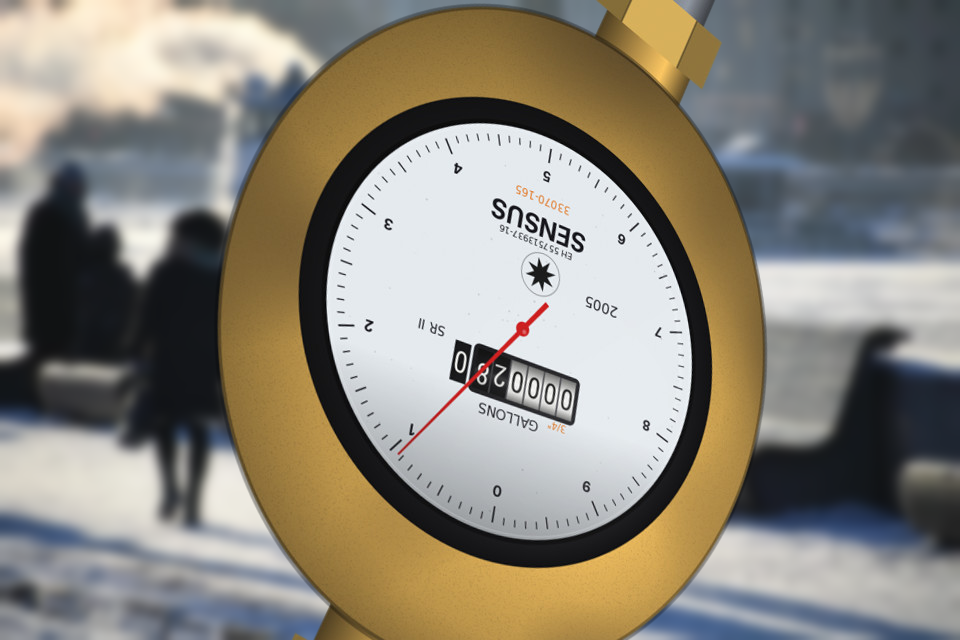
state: 280.9 gal
